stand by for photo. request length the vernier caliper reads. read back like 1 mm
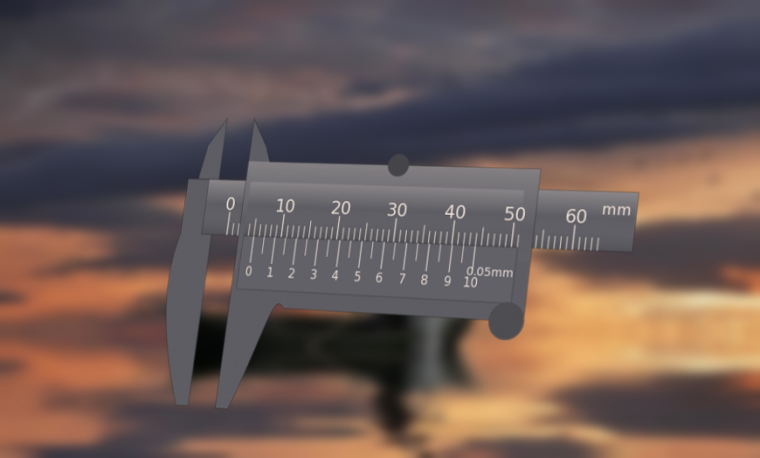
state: 5.0 mm
